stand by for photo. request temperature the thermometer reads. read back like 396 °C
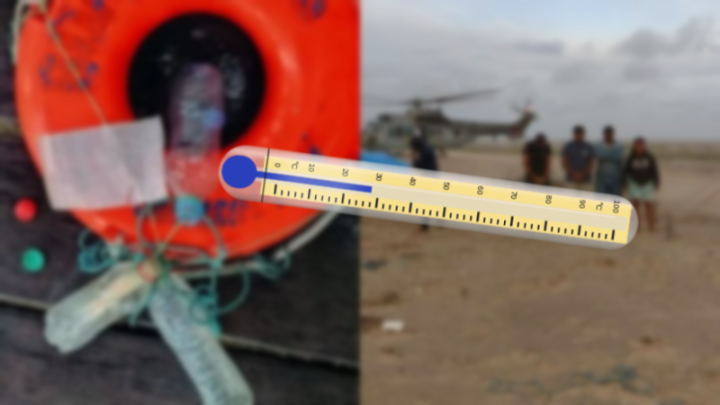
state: 28 °C
